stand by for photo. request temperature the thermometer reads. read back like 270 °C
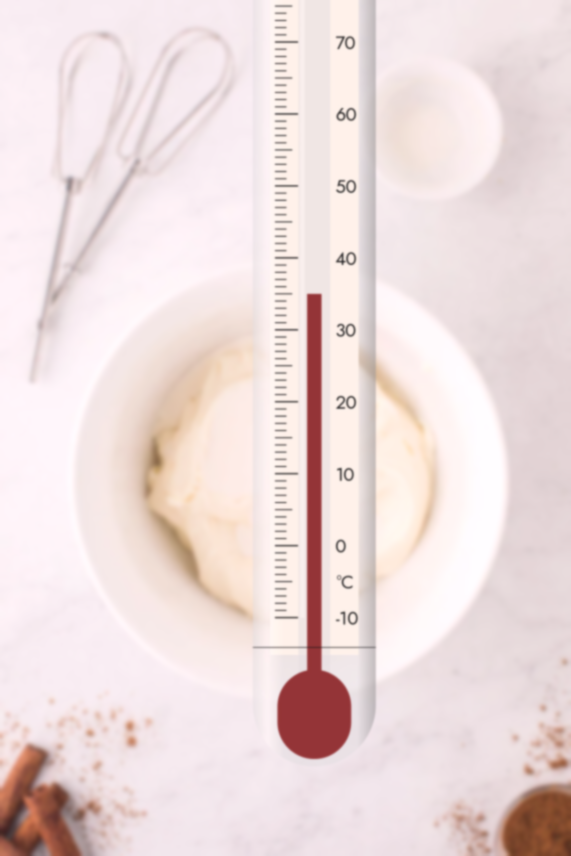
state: 35 °C
